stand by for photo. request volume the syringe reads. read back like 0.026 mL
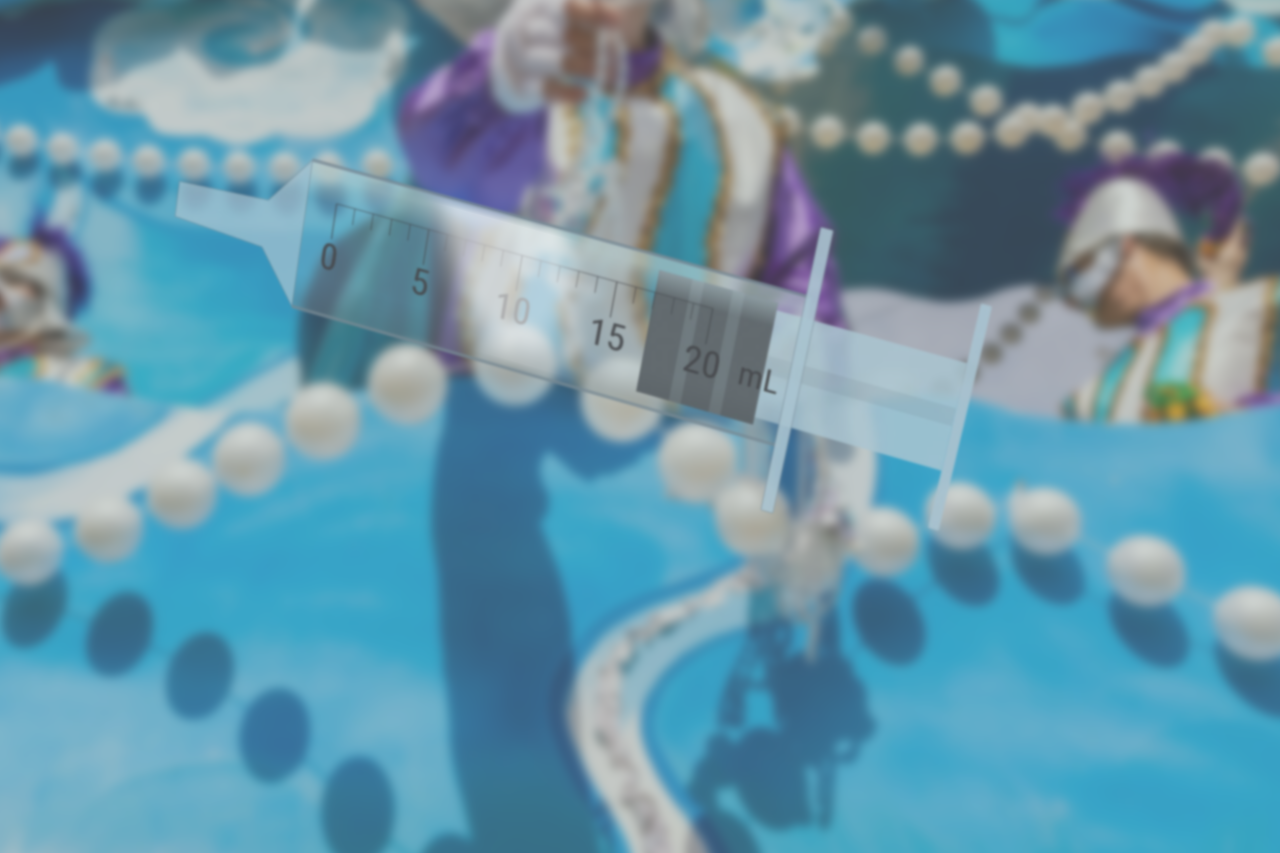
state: 17 mL
